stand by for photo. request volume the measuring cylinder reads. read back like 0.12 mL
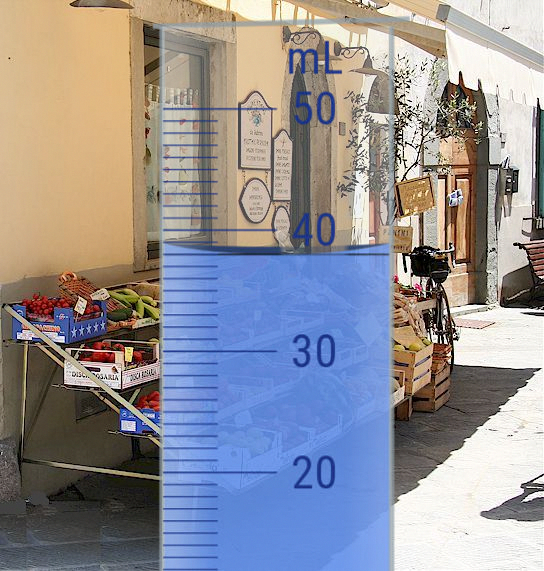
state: 38 mL
